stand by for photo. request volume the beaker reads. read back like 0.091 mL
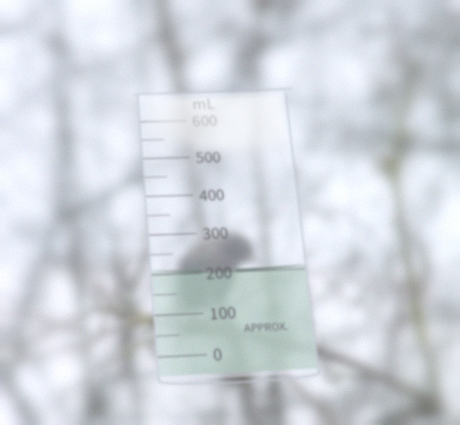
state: 200 mL
